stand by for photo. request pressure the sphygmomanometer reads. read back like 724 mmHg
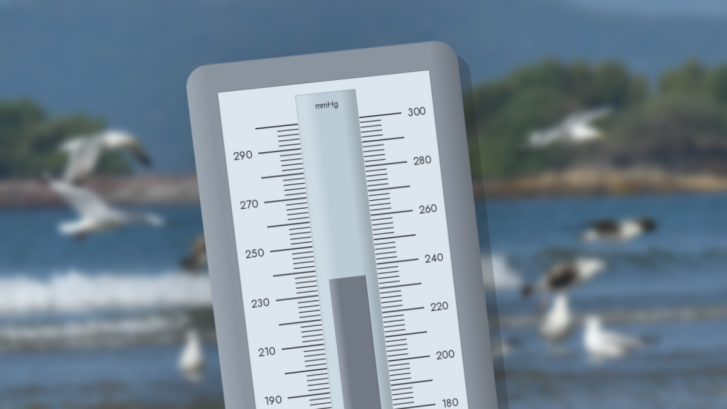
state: 236 mmHg
